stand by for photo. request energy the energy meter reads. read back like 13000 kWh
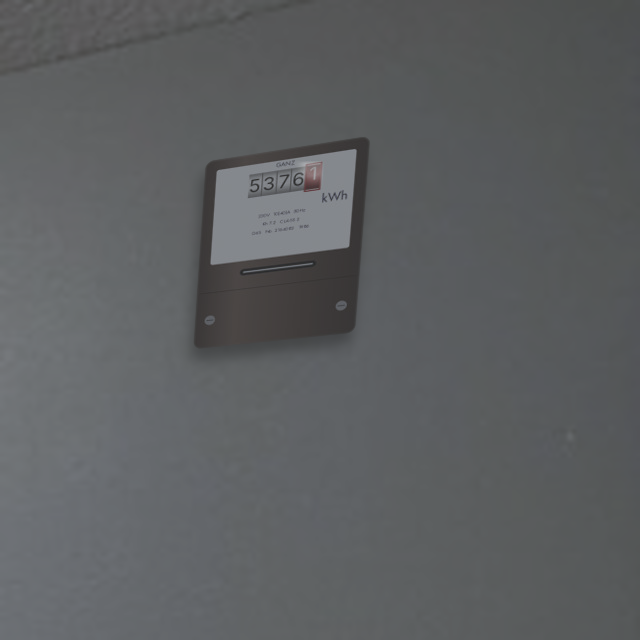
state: 5376.1 kWh
